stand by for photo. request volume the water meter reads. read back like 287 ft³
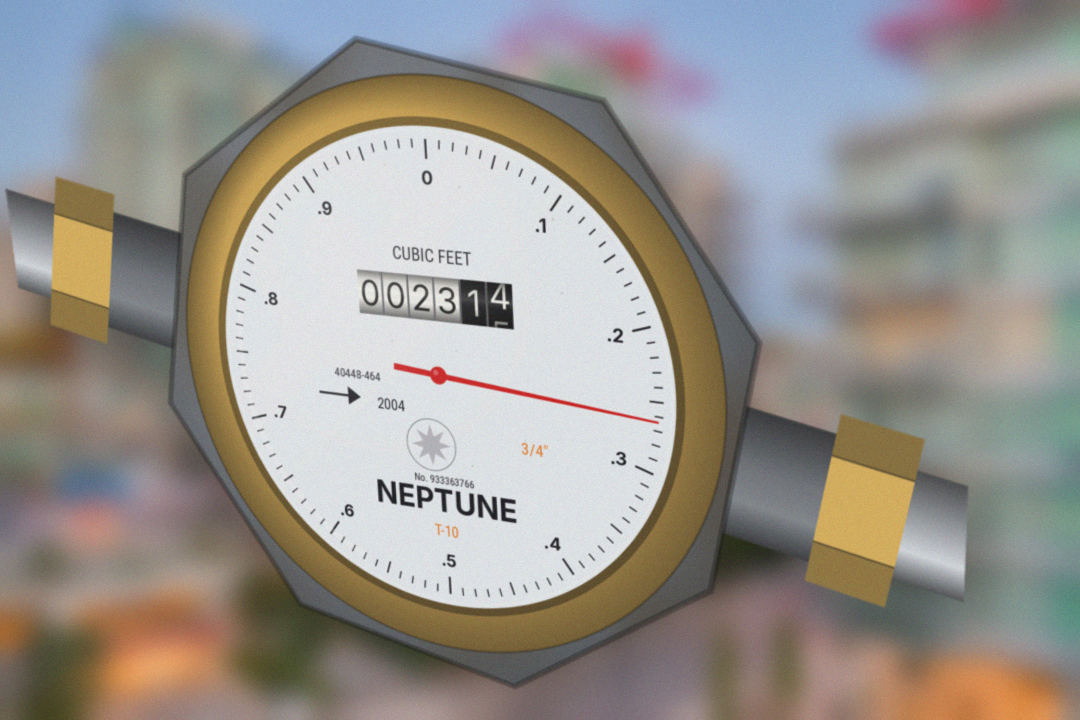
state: 2314.26 ft³
